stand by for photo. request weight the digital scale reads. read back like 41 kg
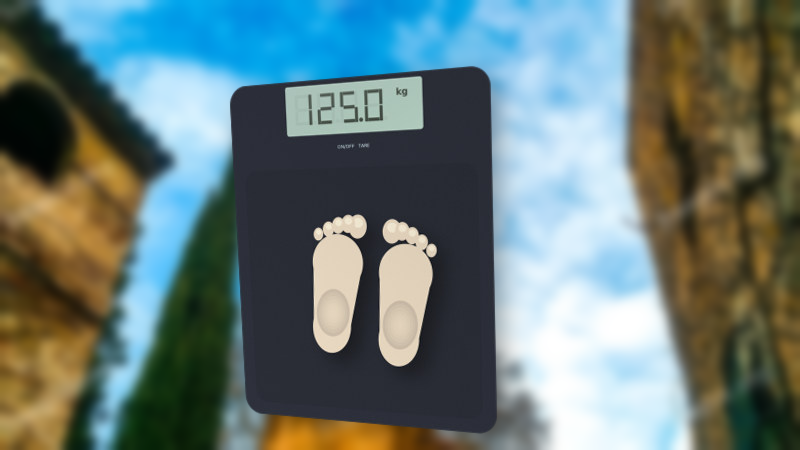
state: 125.0 kg
